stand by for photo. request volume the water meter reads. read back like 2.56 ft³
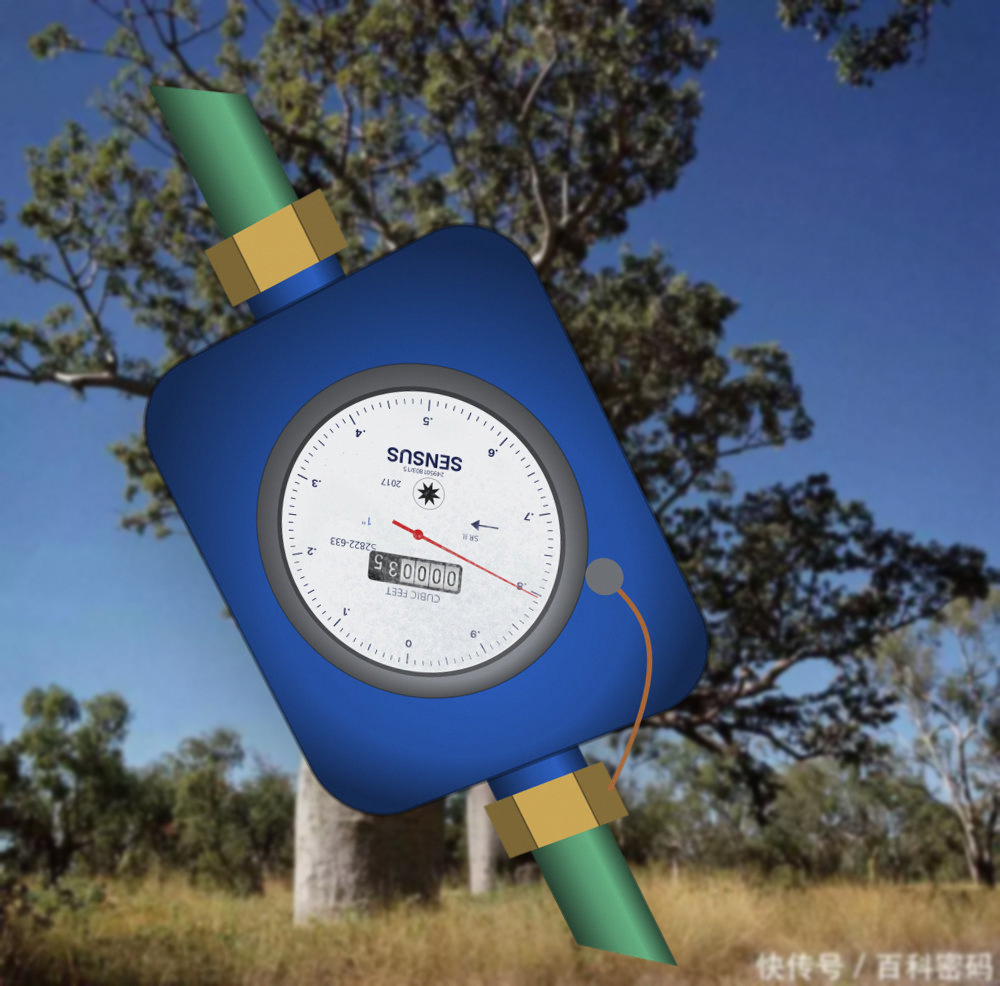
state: 34.80 ft³
